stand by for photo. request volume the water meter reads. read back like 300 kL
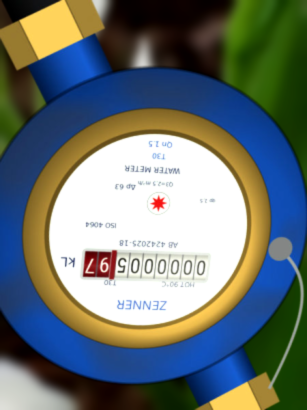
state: 5.97 kL
